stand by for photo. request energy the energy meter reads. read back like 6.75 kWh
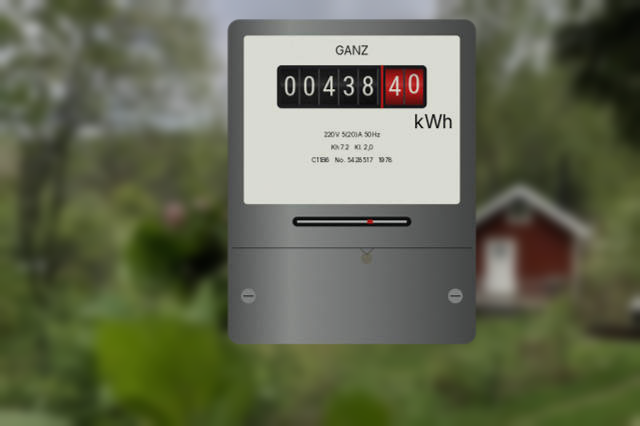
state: 438.40 kWh
